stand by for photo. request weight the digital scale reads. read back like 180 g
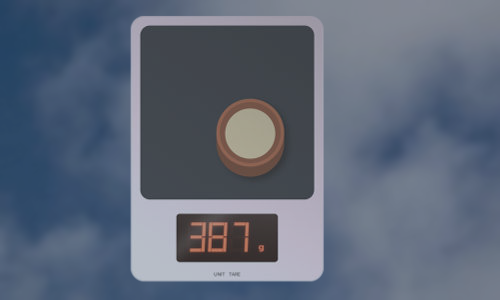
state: 387 g
